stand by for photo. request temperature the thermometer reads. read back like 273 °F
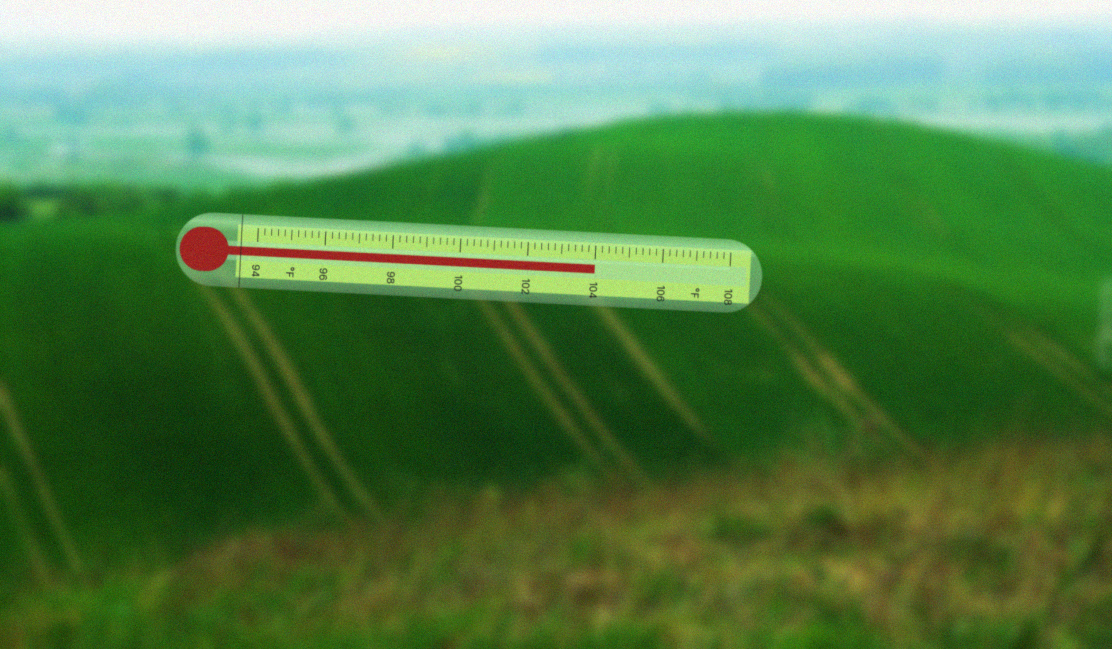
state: 104 °F
